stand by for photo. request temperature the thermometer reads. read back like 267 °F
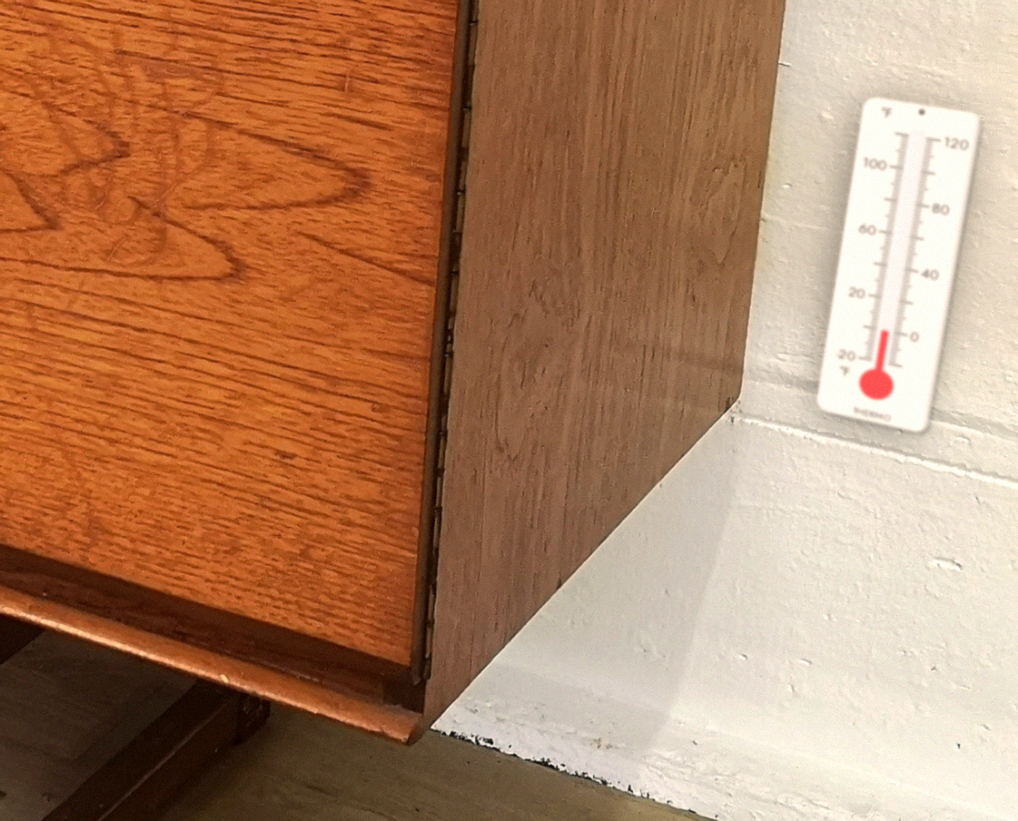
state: 0 °F
